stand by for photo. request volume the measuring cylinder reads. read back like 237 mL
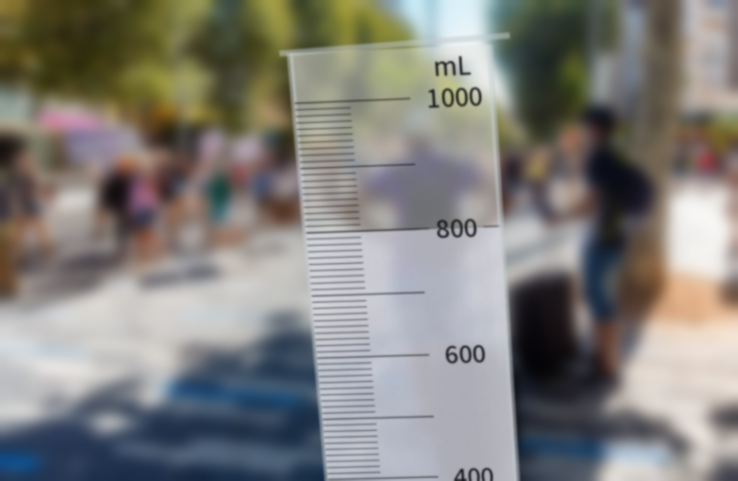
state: 800 mL
